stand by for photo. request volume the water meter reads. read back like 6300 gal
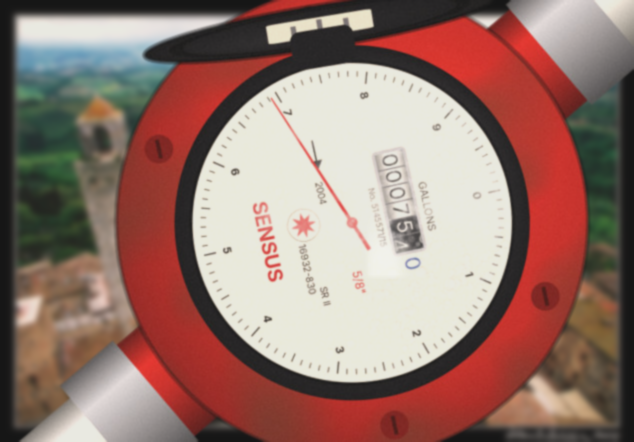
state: 7536.9 gal
